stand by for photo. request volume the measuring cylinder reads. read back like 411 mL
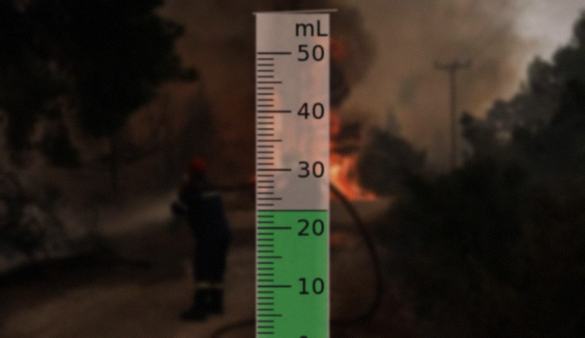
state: 23 mL
